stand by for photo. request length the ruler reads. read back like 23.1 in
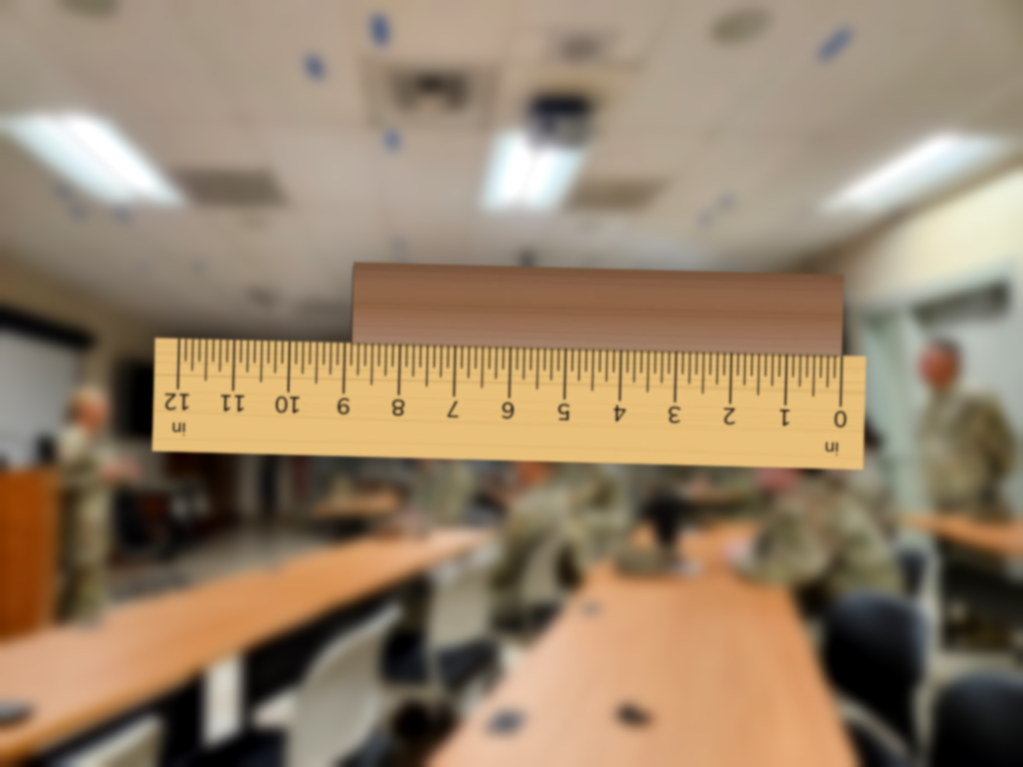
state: 8.875 in
